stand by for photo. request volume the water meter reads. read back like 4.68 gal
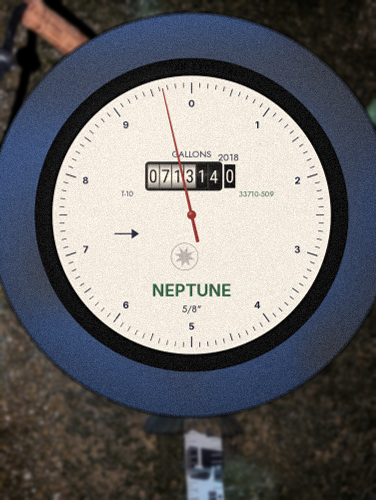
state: 713139.6 gal
